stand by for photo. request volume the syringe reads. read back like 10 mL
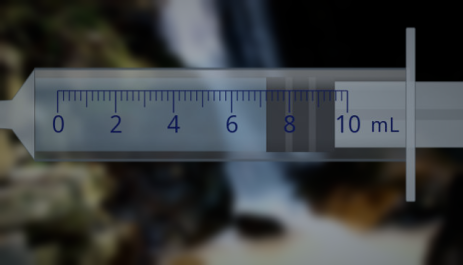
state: 7.2 mL
